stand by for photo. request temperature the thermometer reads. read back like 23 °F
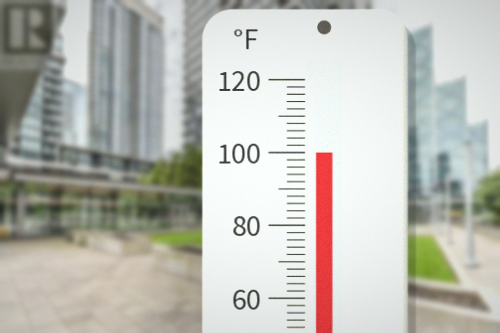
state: 100 °F
